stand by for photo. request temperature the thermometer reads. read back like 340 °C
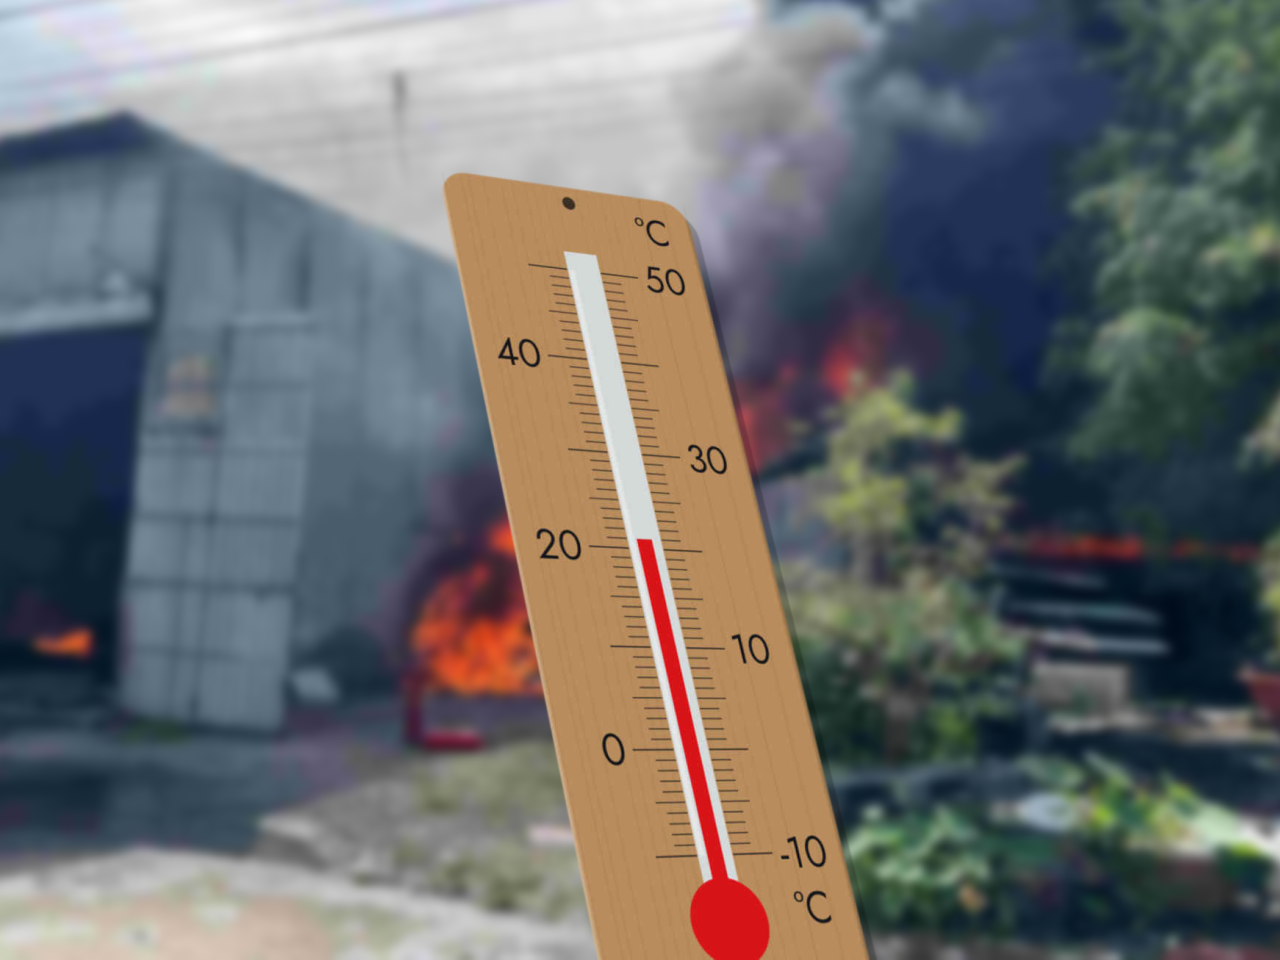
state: 21 °C
